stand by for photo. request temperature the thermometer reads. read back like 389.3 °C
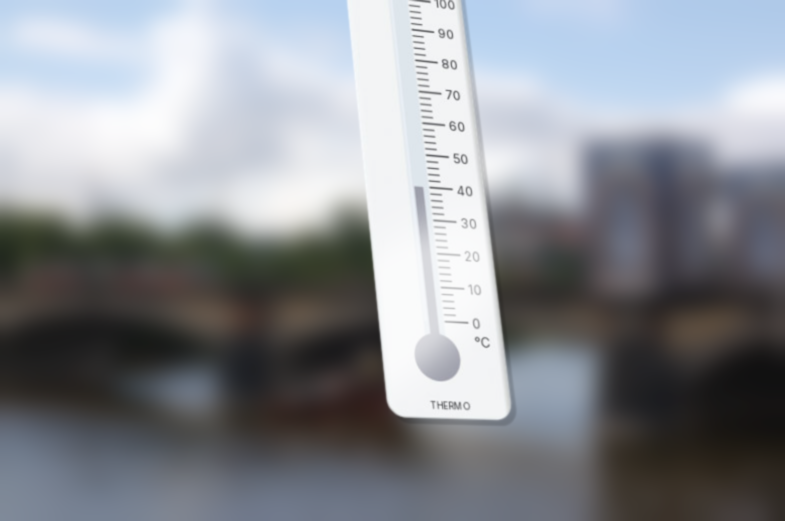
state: 40 °C
